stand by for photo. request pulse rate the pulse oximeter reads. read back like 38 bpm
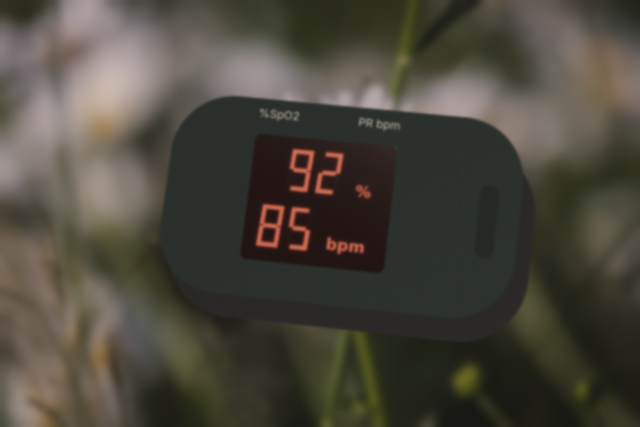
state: 85 bpm
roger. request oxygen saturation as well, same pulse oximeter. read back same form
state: 92 %
